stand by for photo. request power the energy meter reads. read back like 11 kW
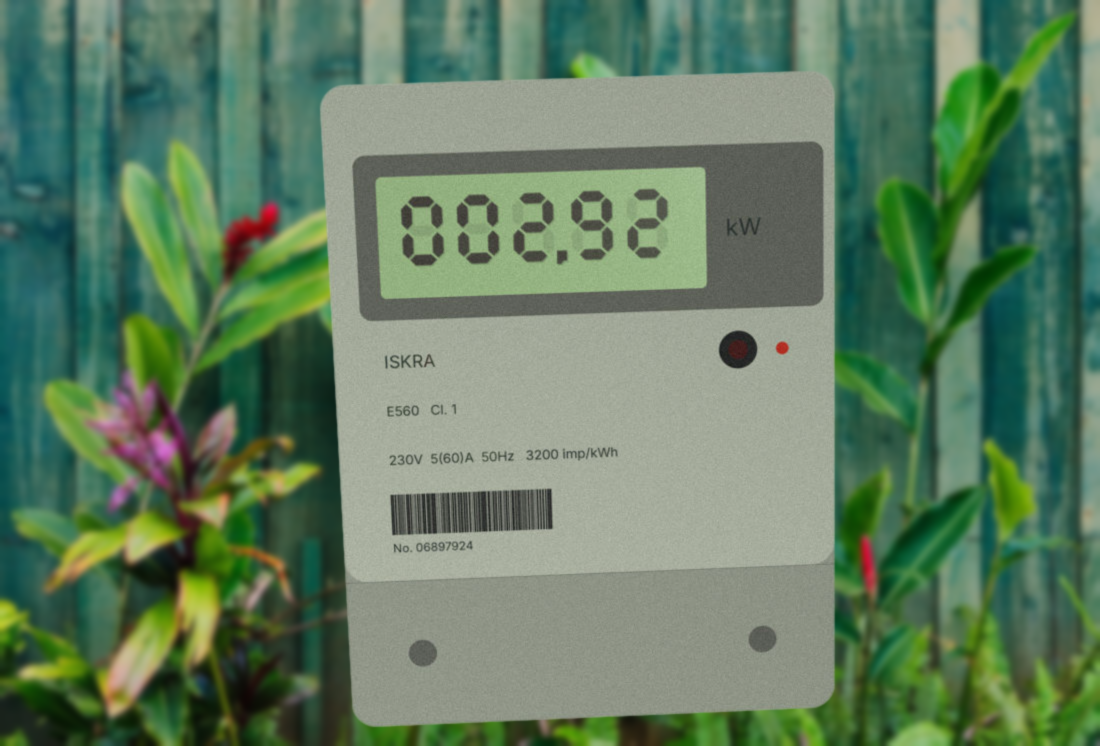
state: 2.92 kW
